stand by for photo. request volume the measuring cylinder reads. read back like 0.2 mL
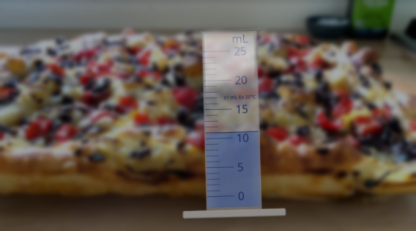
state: 11 mL
